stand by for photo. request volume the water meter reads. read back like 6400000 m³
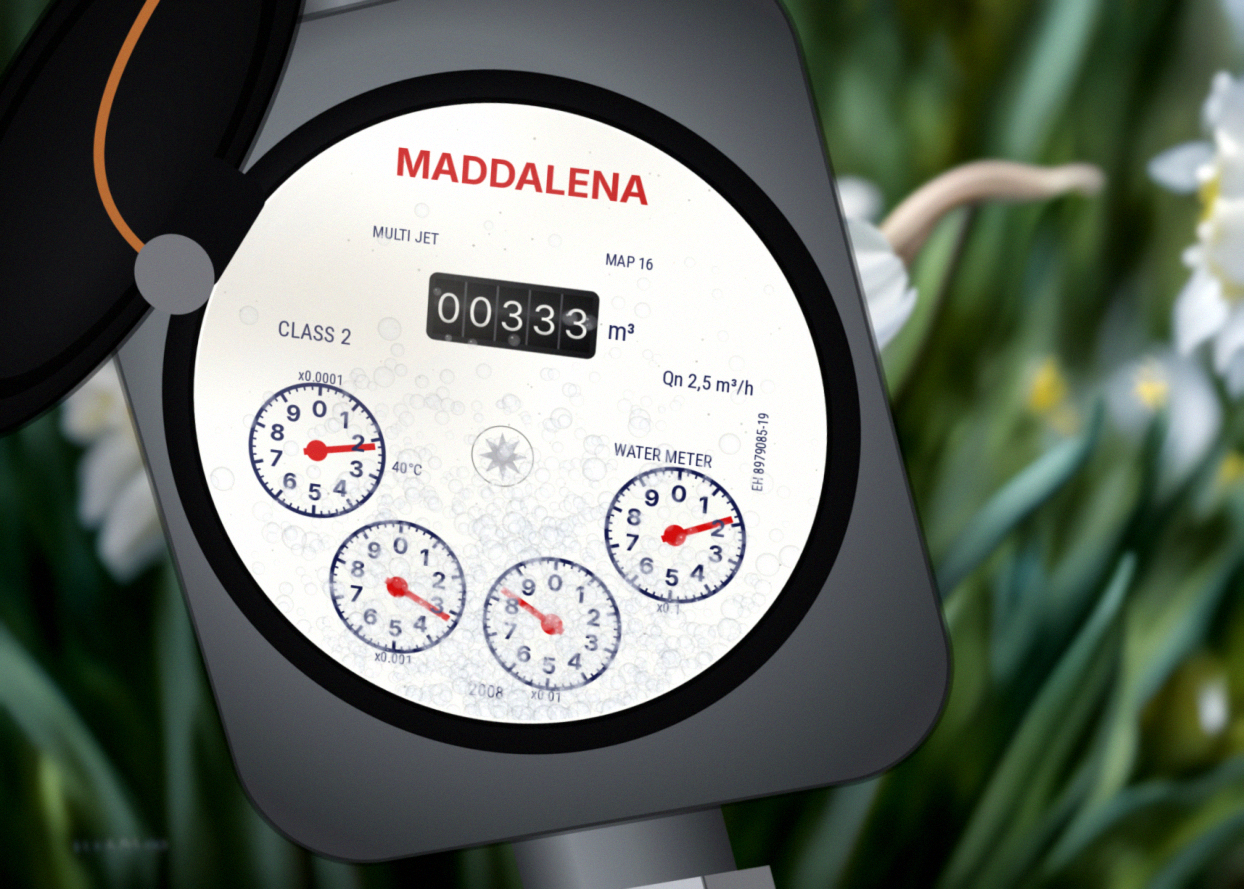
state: 333.1832 m³
